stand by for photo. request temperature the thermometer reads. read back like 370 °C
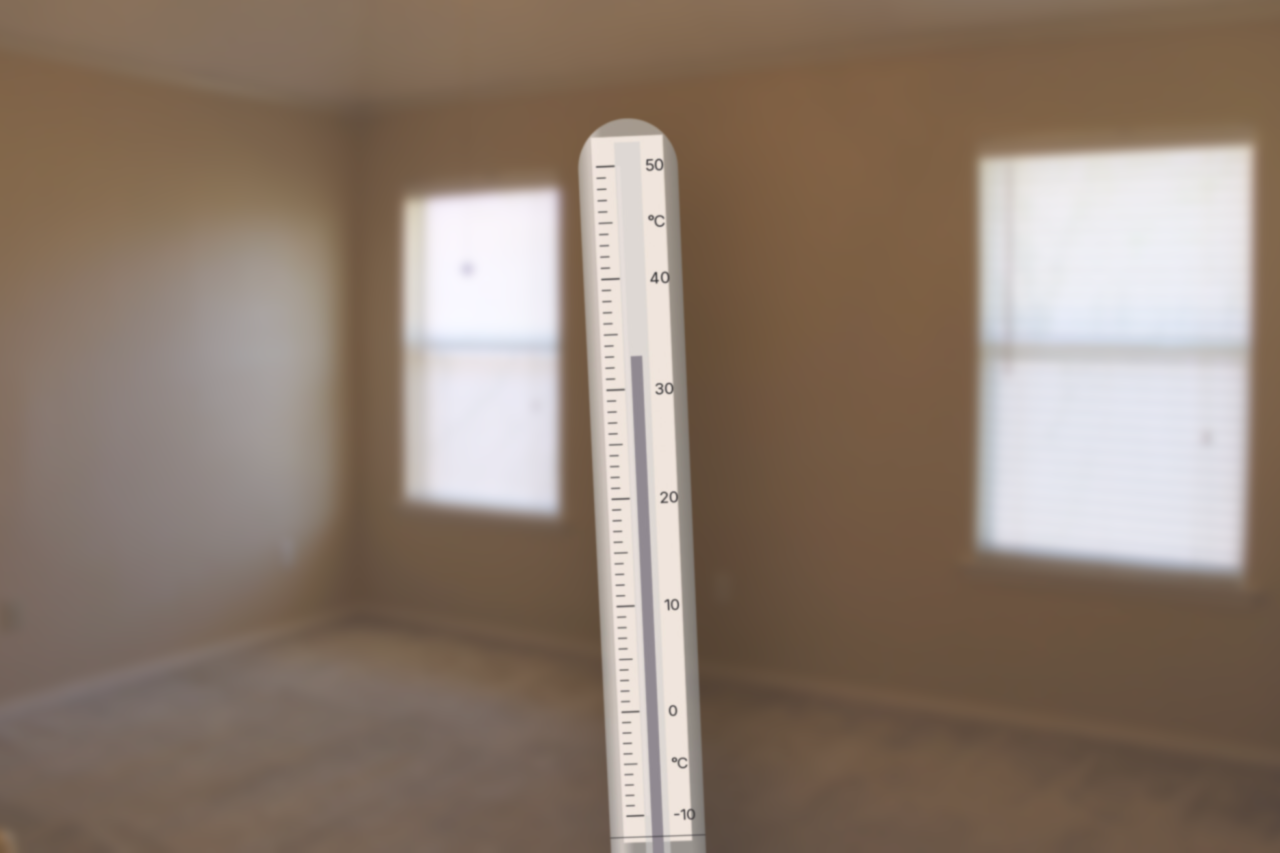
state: 33 °C
